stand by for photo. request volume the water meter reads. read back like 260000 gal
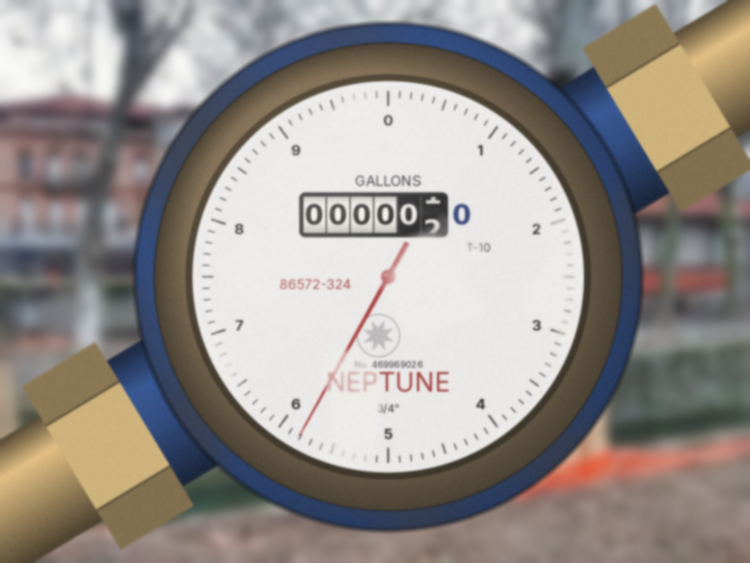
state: 15.8 gal
